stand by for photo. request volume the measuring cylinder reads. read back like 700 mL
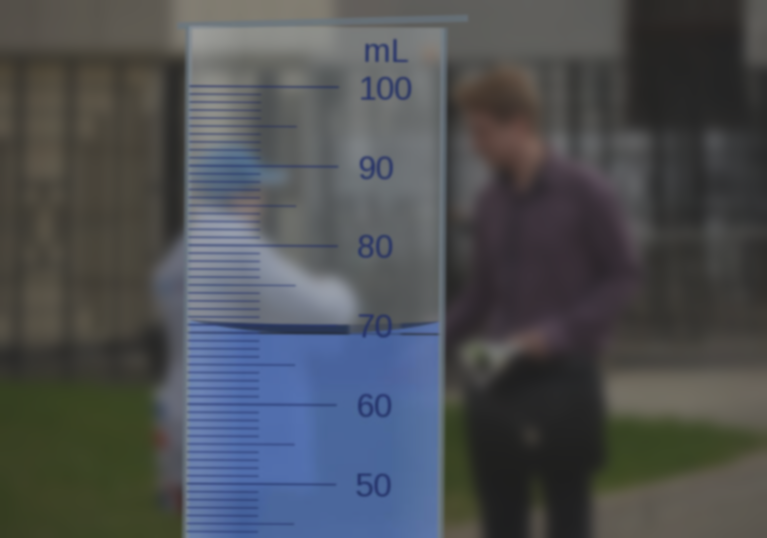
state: 69 mL
